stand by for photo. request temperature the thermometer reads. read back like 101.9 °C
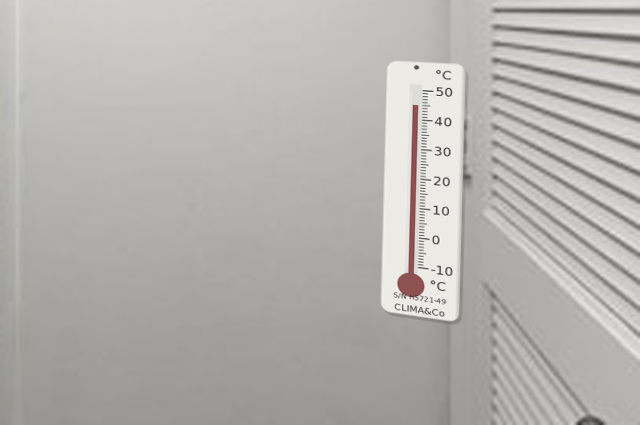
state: 45 °C
